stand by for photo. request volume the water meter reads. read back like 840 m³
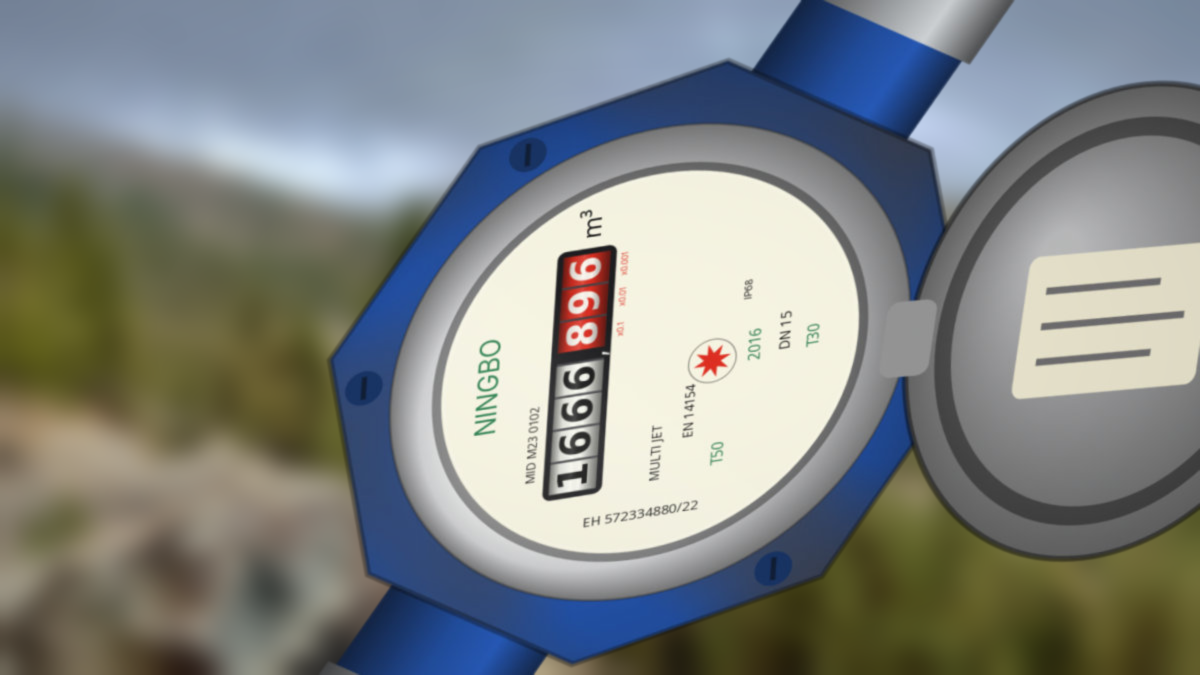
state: 1666.896 m³
